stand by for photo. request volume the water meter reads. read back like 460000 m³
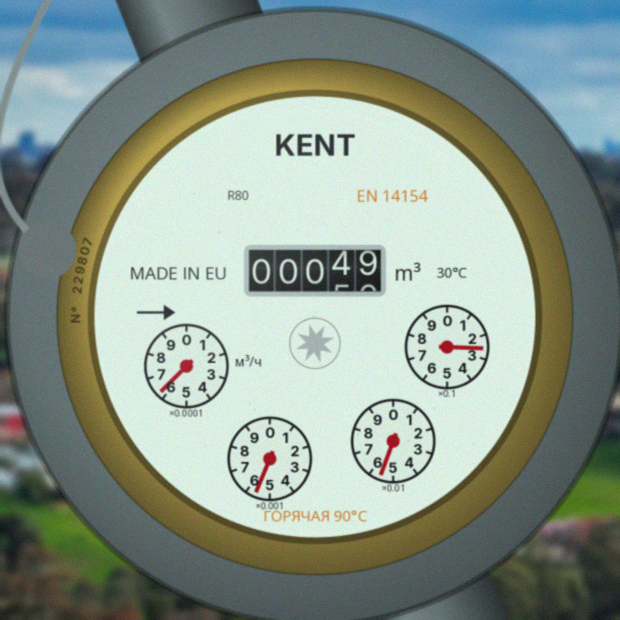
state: 49.2556 m³
